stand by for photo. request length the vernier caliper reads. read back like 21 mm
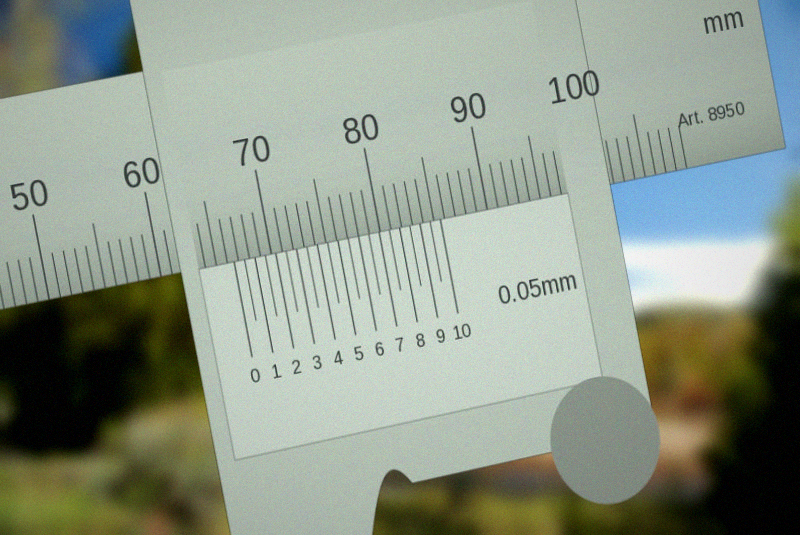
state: 66.6 mm
